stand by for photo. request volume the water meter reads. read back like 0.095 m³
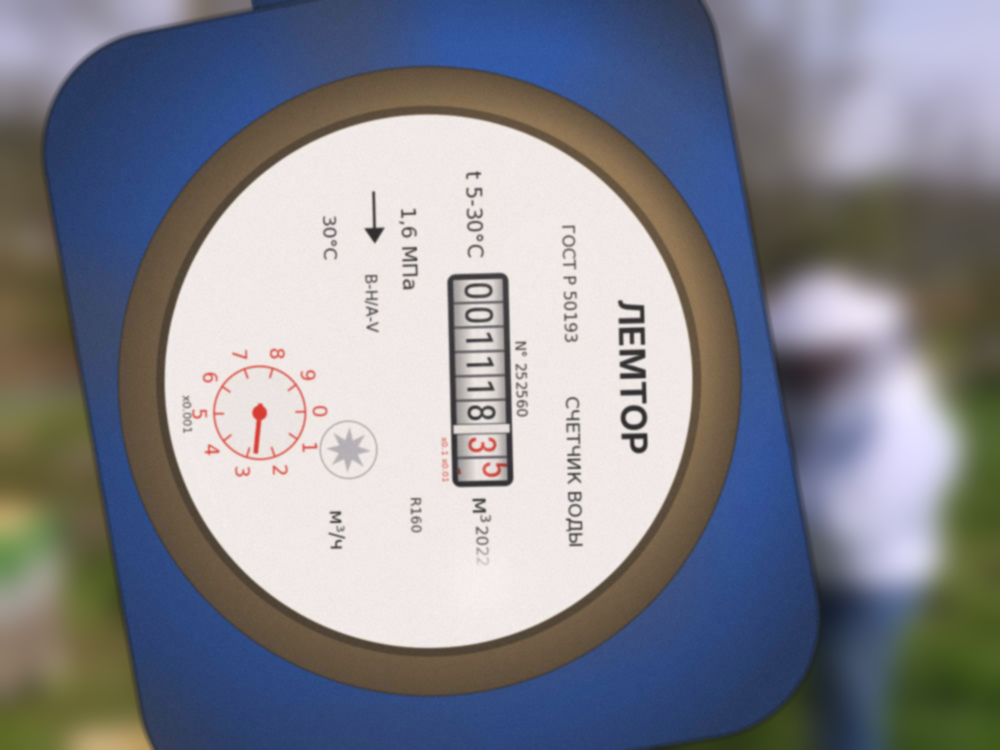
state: 1118.352 m³
